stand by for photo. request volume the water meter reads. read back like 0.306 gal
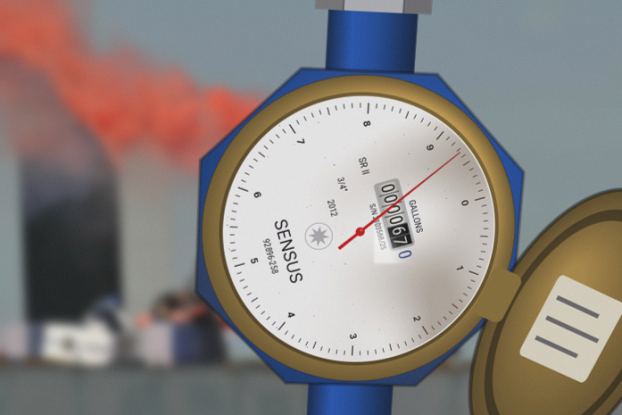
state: 669.3 gal
